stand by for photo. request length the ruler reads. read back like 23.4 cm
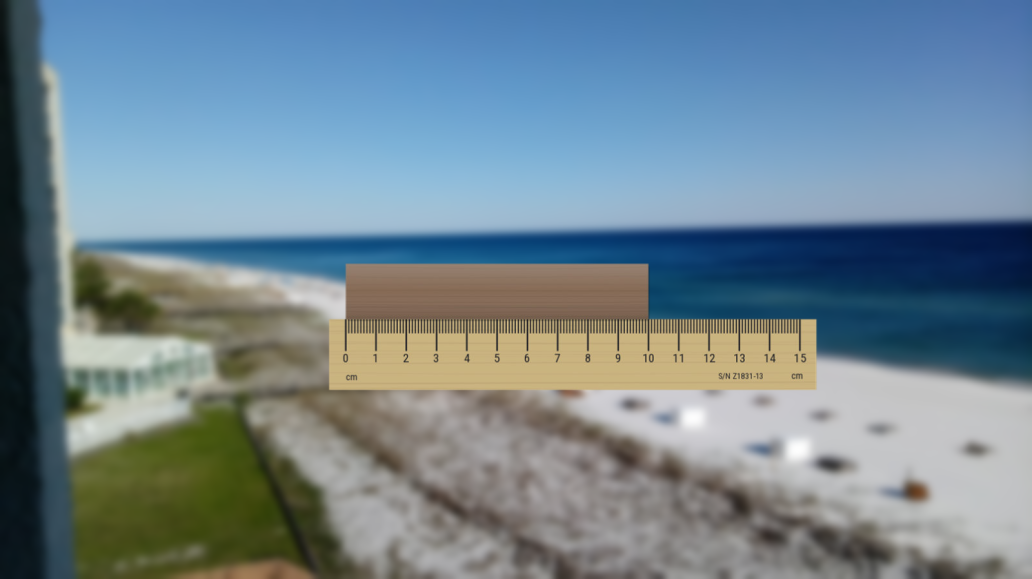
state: 10 cm
